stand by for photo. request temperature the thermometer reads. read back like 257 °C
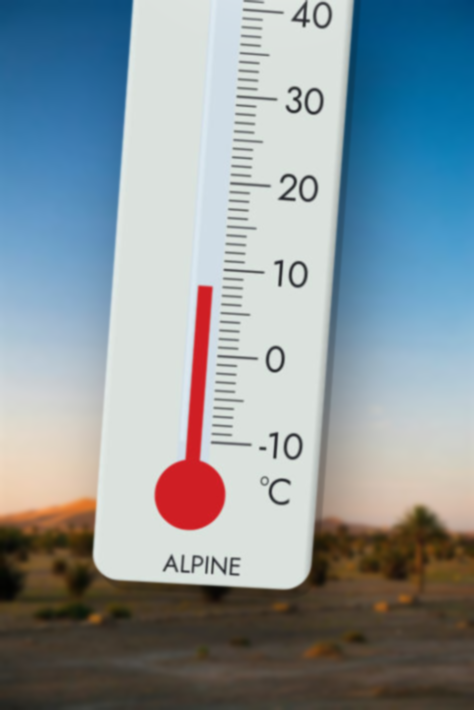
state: 8 °C
